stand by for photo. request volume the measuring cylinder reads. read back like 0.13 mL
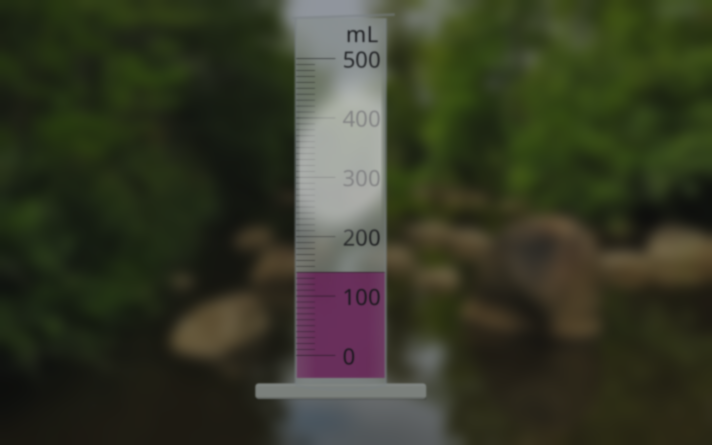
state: 140 mL
